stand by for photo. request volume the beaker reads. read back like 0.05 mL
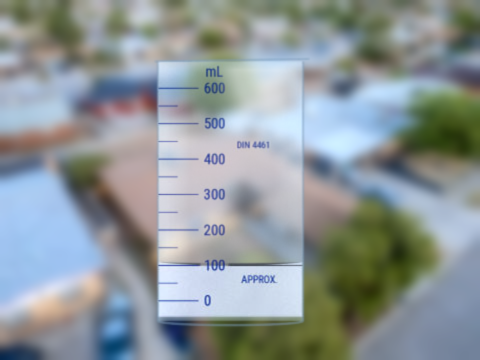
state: 100 mL
